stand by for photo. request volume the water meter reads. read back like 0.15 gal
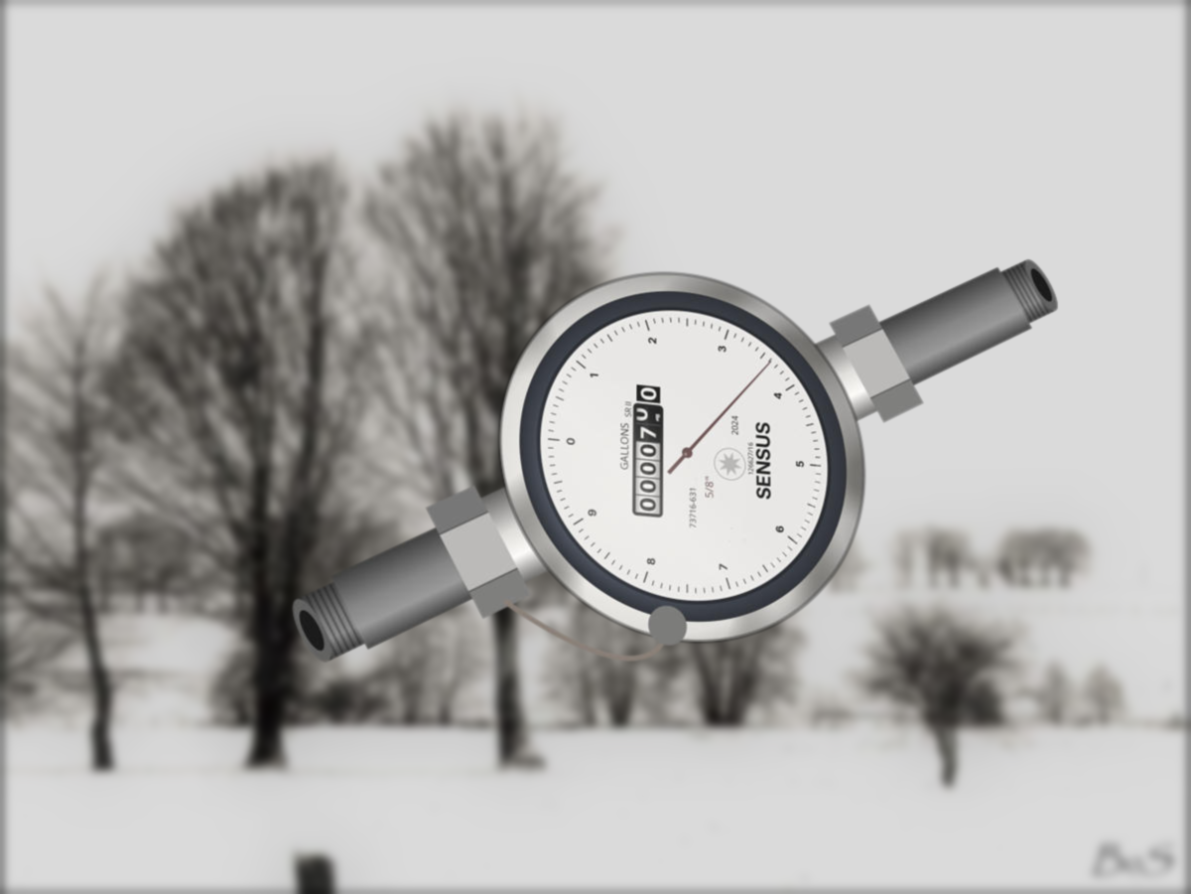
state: 703.6 gal
